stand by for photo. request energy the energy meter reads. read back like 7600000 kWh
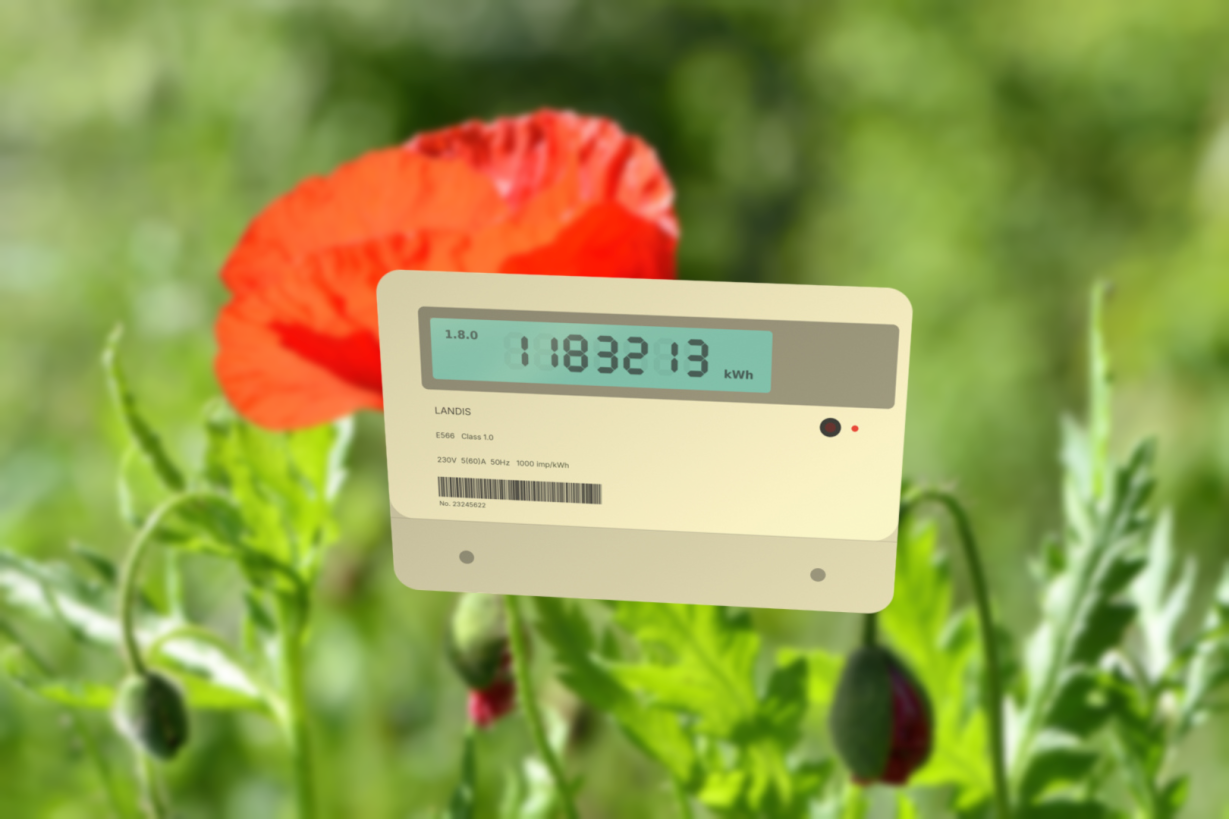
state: 1183213 kWh
